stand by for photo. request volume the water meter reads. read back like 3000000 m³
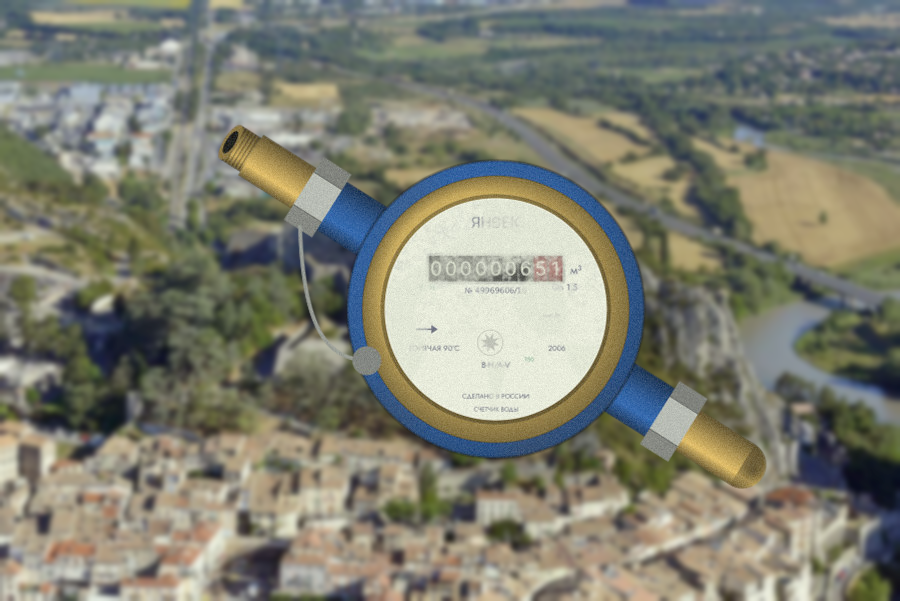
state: 6.51 m³
